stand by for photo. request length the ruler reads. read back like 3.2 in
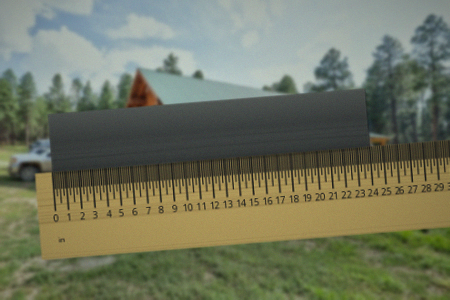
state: 24 in
